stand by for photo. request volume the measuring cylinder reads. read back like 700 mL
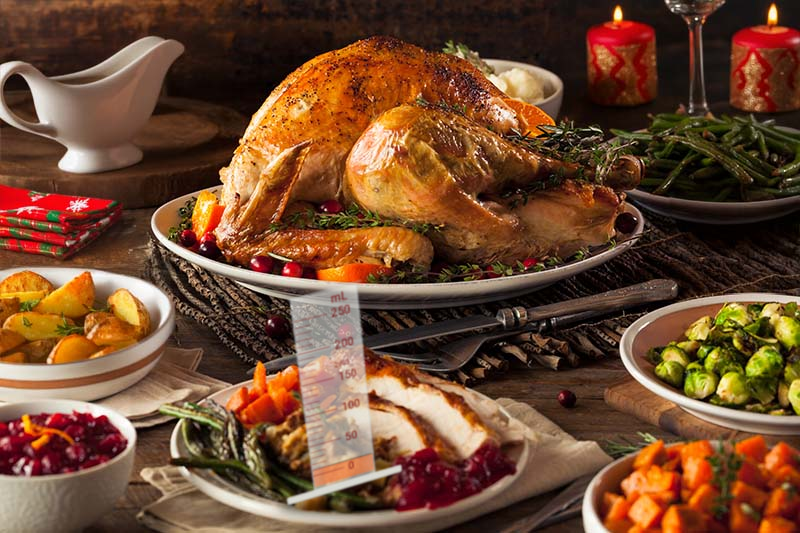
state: 10 mL
